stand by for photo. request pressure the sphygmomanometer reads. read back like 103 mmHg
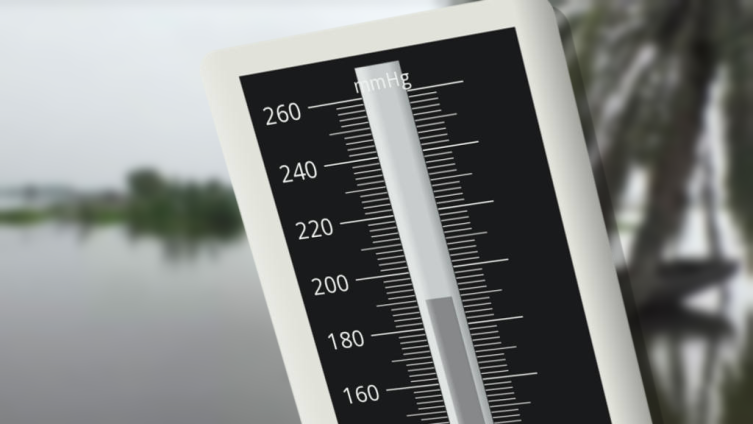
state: 190 mmHg
